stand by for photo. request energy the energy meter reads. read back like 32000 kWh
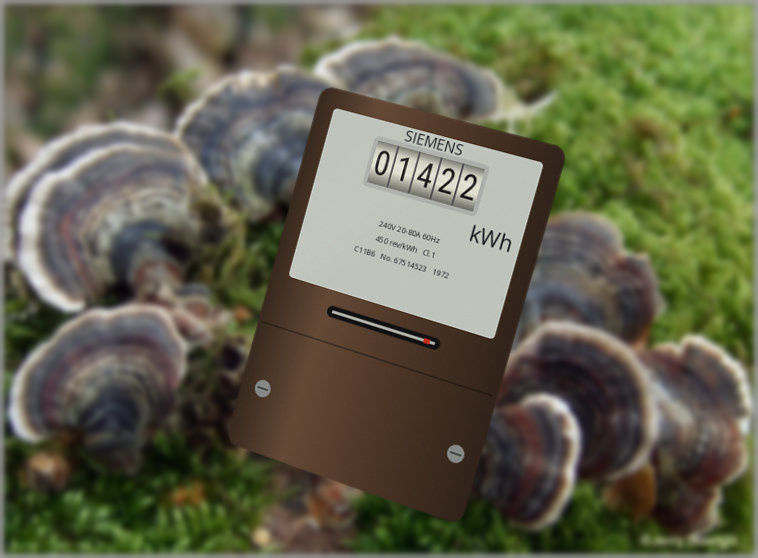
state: 1422 kWh
